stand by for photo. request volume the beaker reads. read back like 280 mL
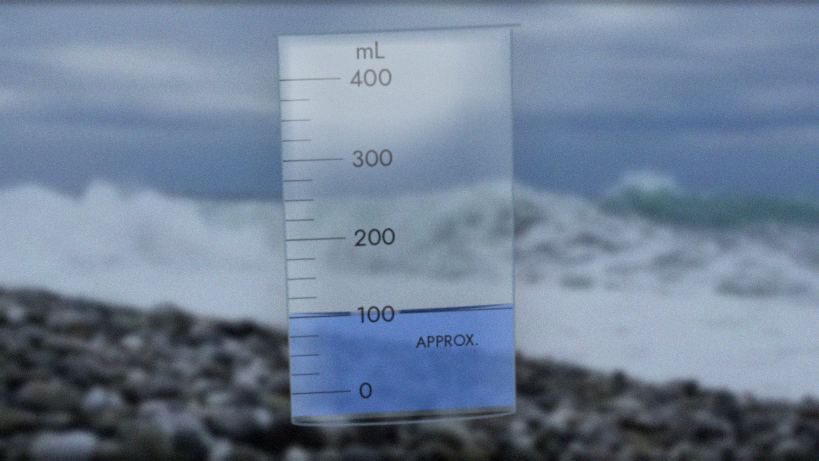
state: 100 mL
